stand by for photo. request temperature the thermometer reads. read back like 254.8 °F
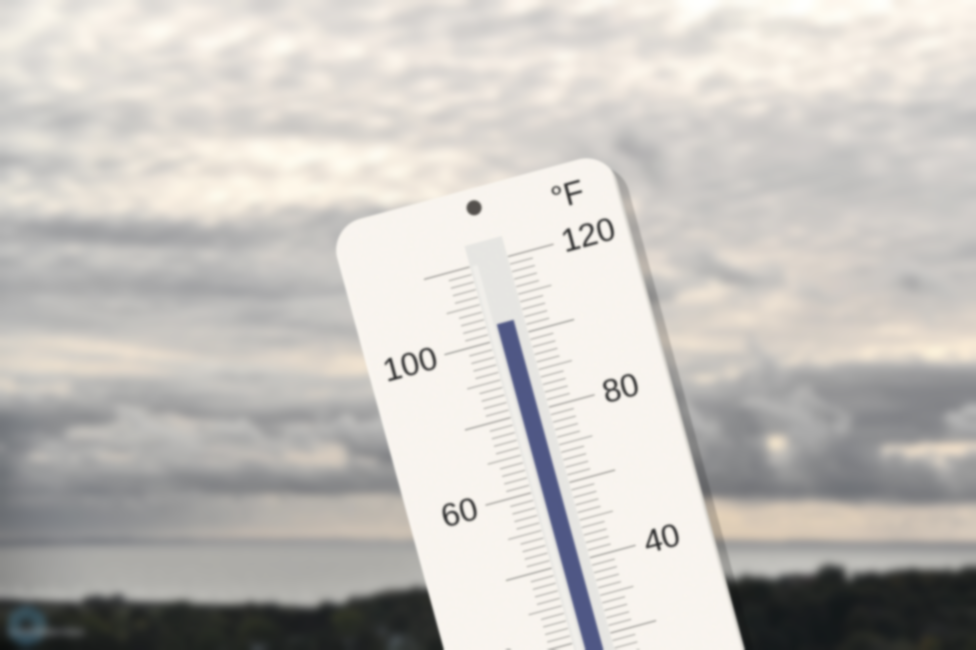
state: 104 °F
